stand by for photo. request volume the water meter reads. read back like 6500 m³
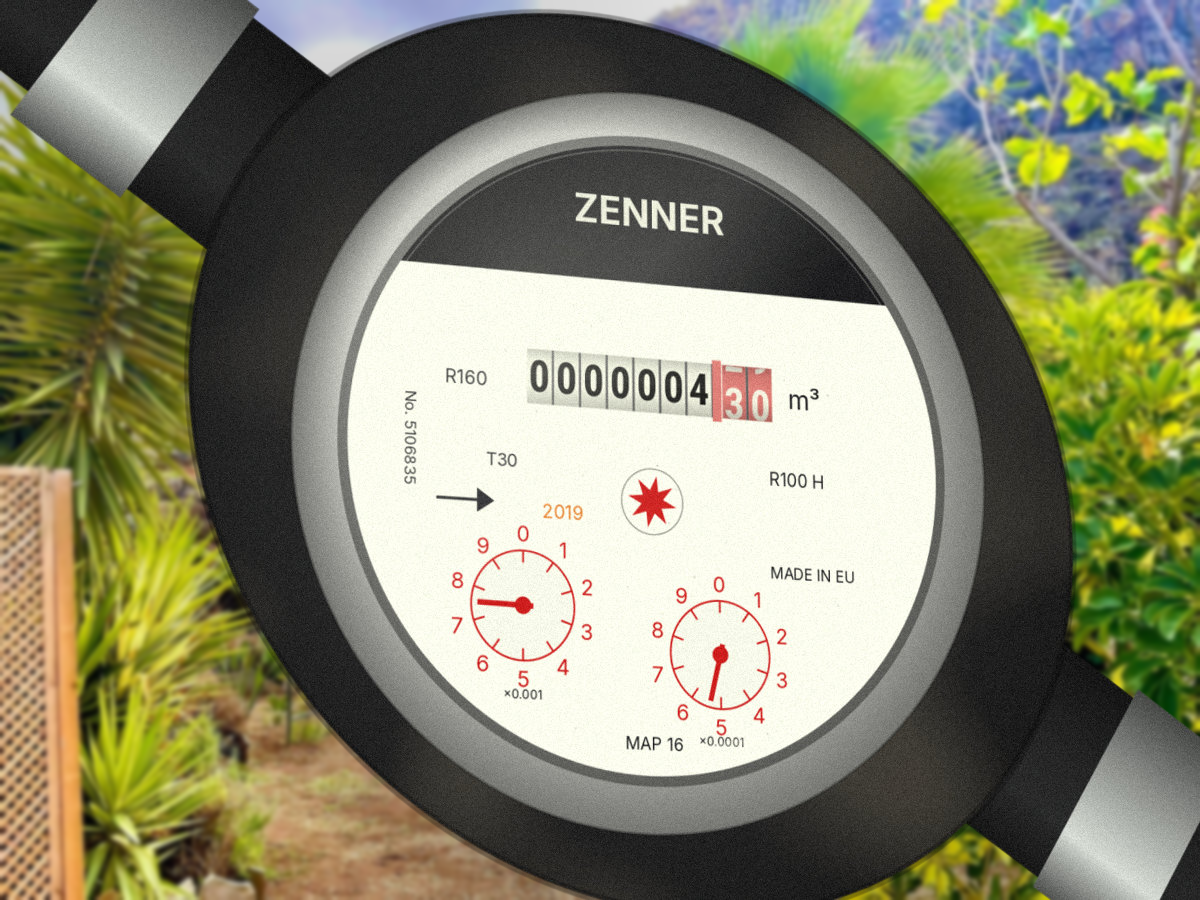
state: 4.2975 m³
